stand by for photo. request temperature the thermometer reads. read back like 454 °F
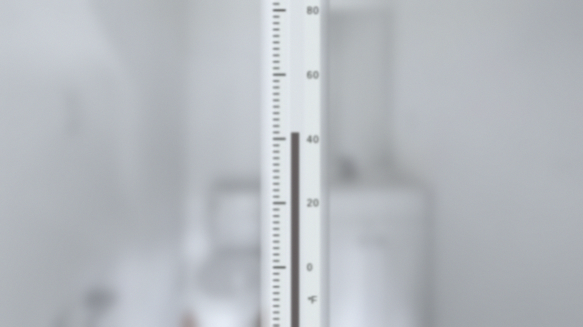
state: 42 °F
